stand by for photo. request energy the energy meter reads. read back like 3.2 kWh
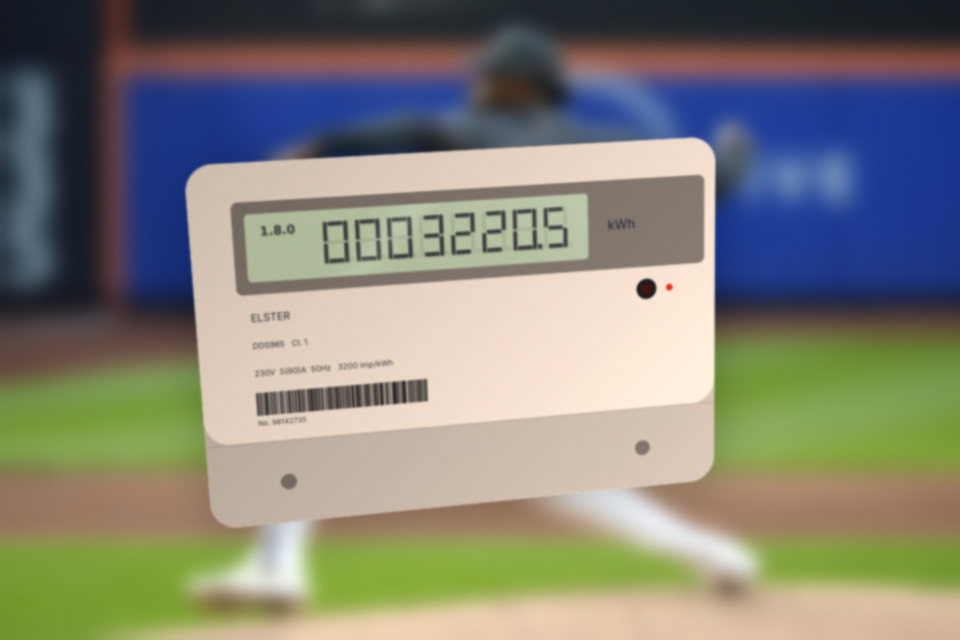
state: 3220.5 kWh
